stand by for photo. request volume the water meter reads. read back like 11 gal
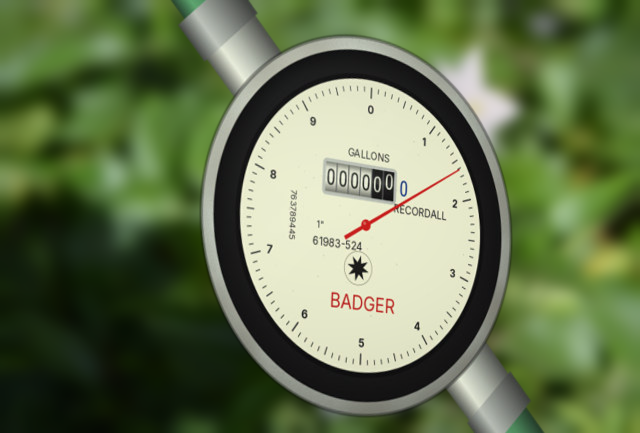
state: 1.6 gal
